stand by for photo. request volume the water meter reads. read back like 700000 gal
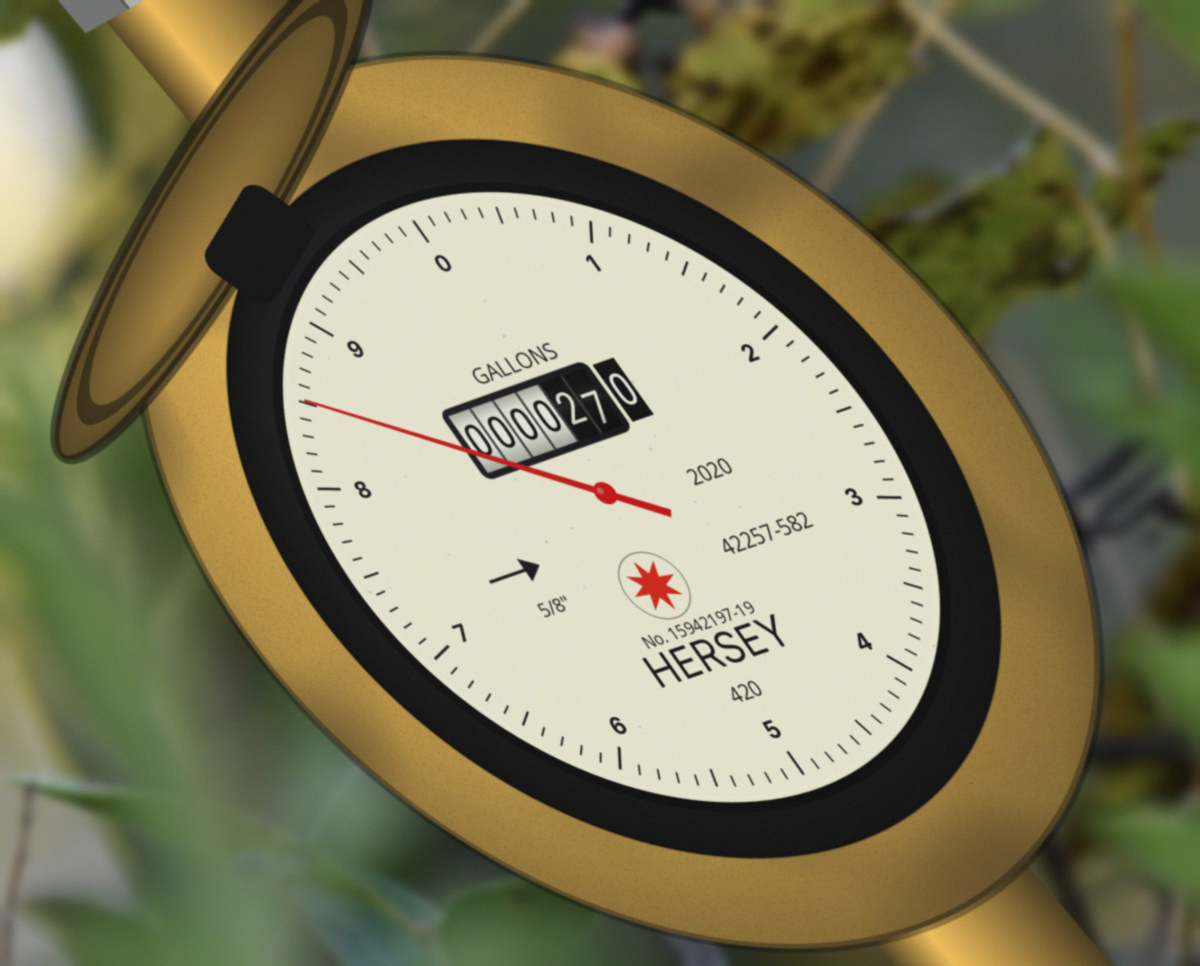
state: 268.5 gal
